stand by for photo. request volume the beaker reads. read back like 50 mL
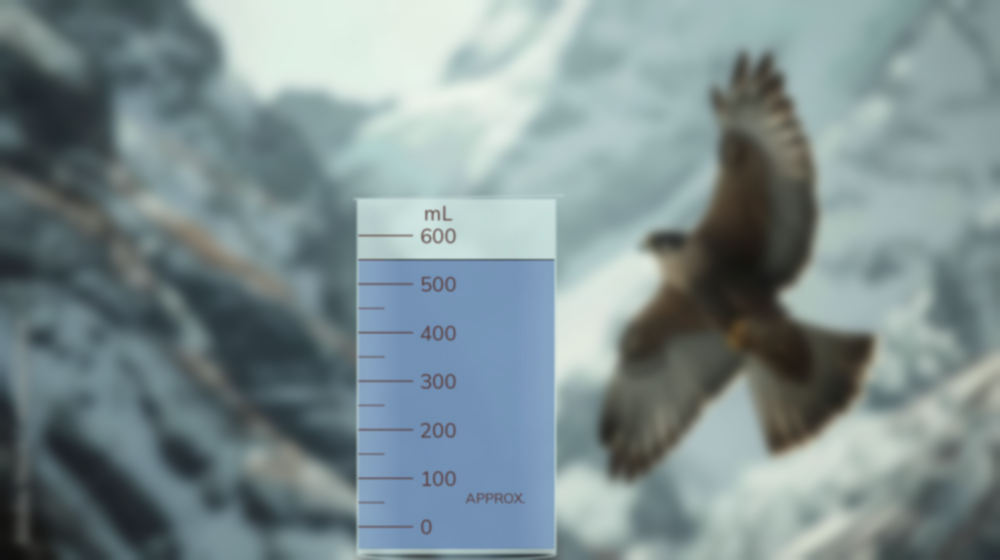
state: 550 mL
